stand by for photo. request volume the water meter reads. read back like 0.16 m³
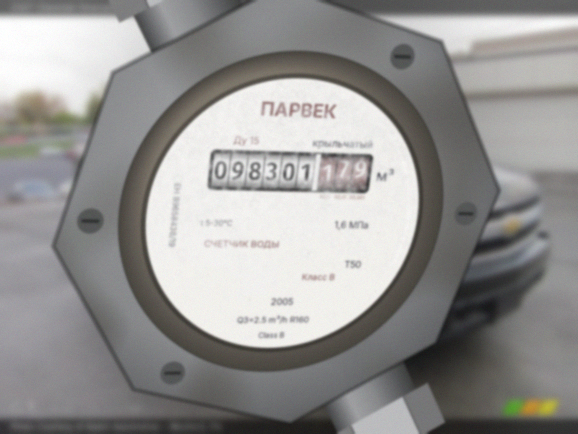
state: 98301.179 m³
